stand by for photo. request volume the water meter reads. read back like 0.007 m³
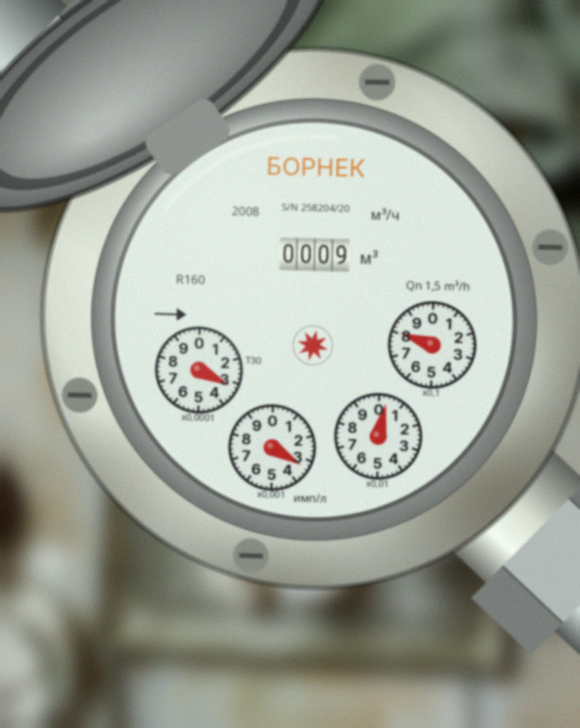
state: 9.8033 m³
